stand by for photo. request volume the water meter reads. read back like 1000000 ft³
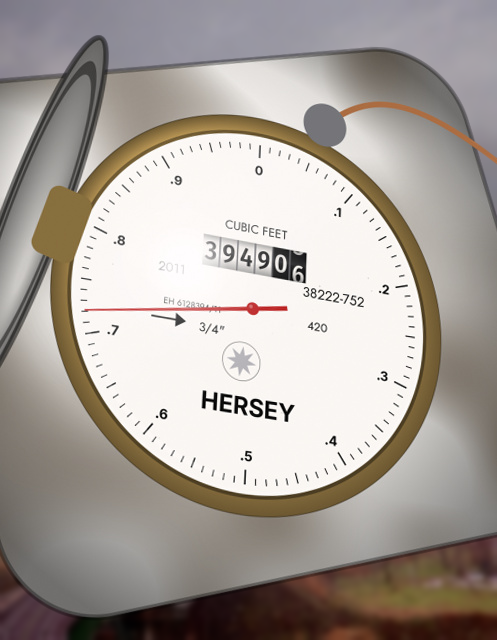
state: 394905.72 ft³
